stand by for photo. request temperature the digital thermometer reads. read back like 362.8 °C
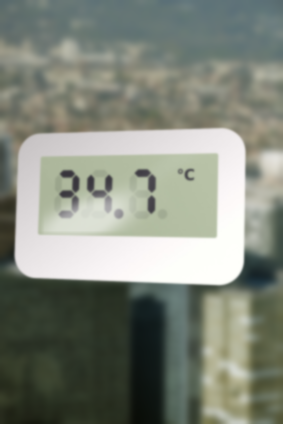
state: 34.7 °C
